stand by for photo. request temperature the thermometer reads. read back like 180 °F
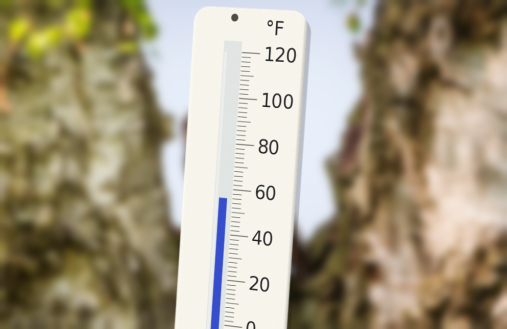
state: 56 °F
